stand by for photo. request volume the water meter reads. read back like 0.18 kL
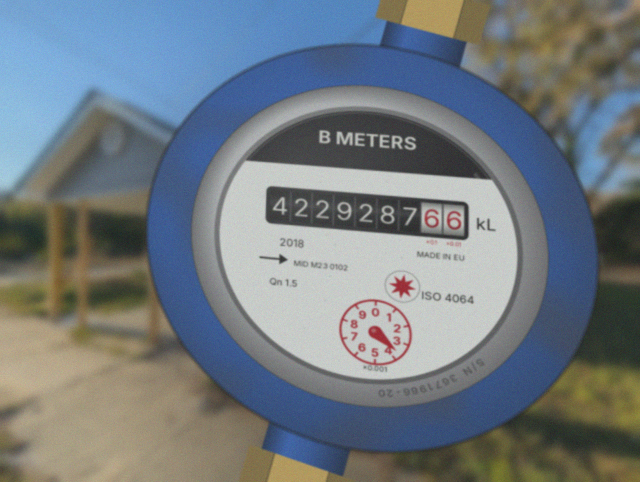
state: 4229287.663 kL
